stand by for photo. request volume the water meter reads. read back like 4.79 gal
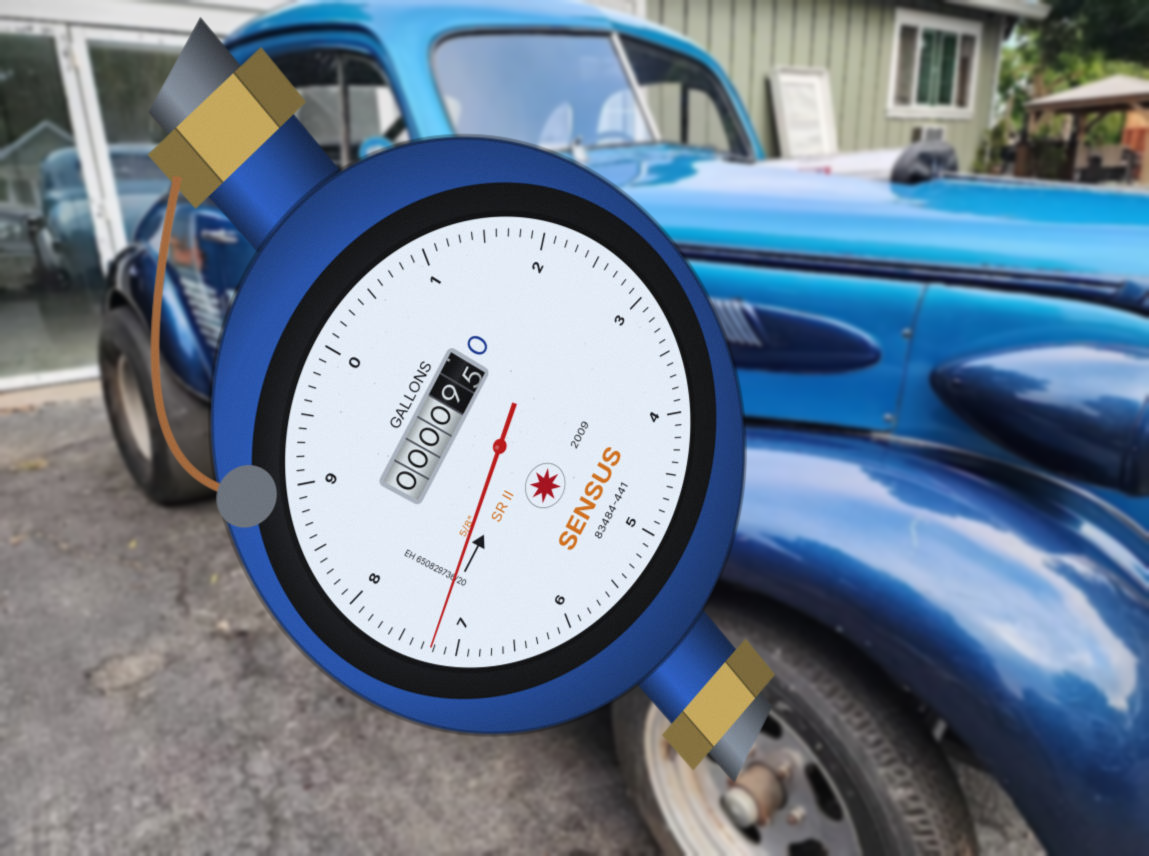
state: 947.2 gal
